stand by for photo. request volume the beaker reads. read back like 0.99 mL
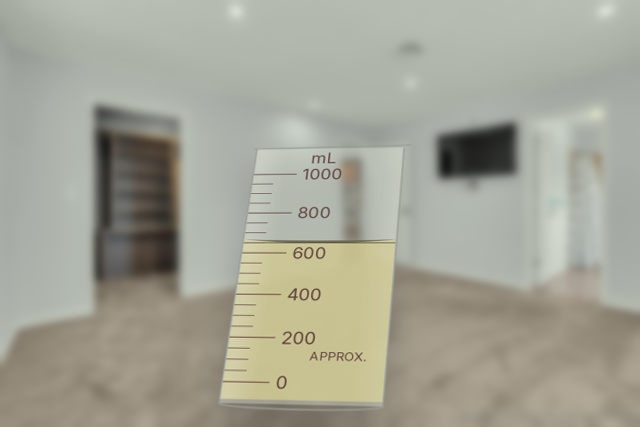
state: 650 mL
